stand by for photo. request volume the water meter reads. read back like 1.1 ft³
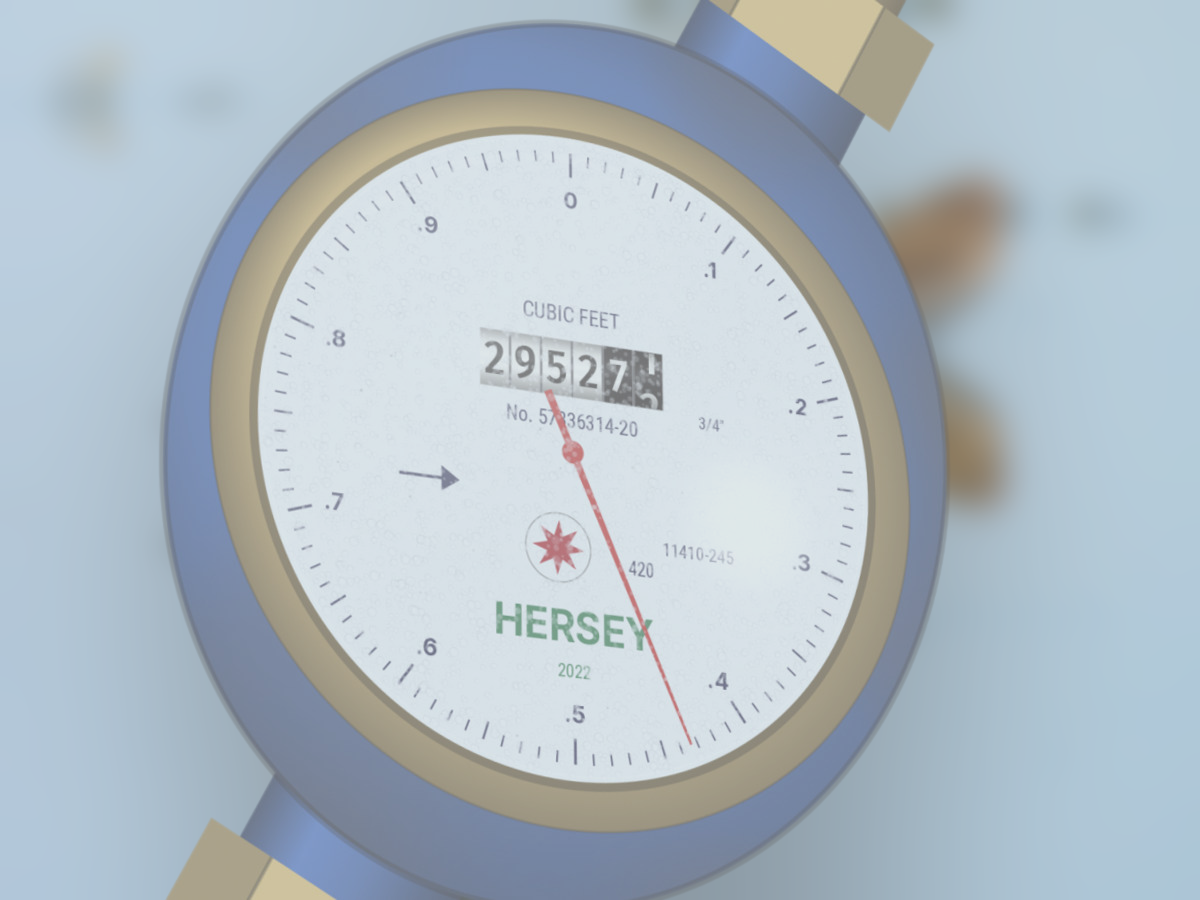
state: 295271.43 ft³
